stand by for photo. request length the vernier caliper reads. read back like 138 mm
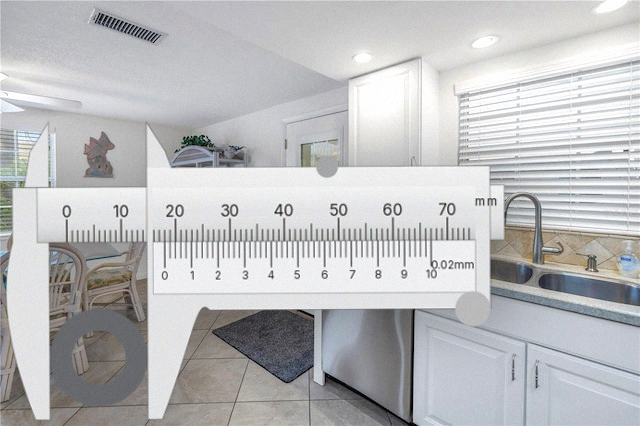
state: 18.0 mm
